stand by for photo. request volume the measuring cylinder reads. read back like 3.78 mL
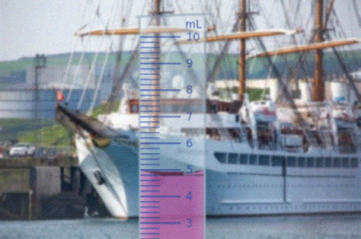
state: 4.8 mL
